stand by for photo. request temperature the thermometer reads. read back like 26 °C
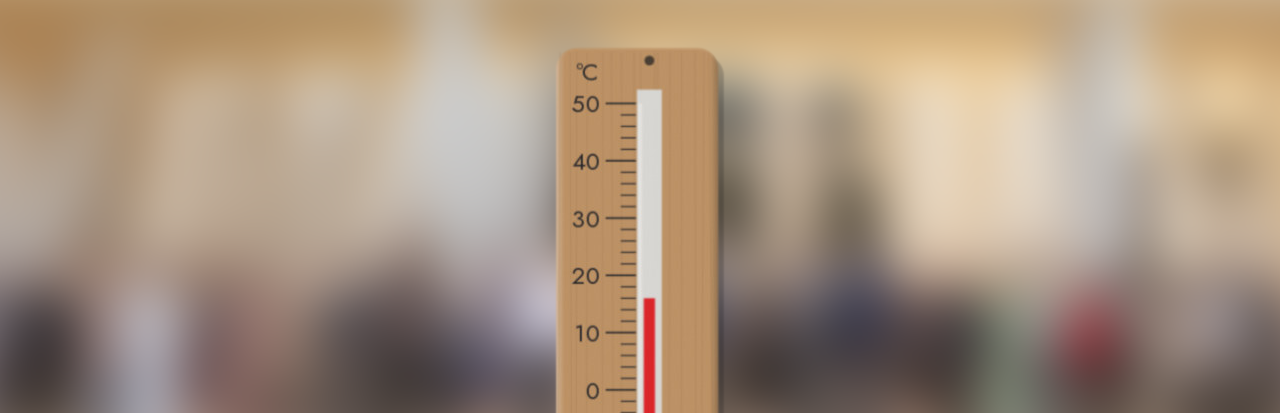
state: 16 °C
